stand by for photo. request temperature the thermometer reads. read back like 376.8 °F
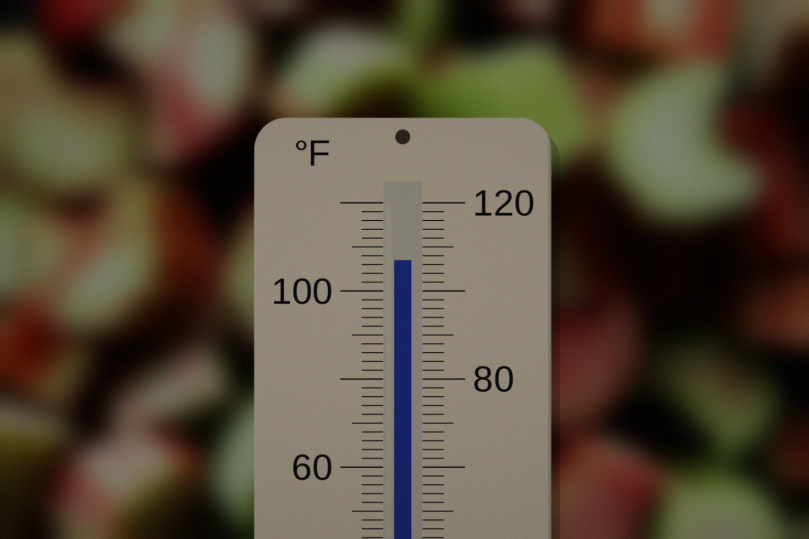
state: 107 °F
